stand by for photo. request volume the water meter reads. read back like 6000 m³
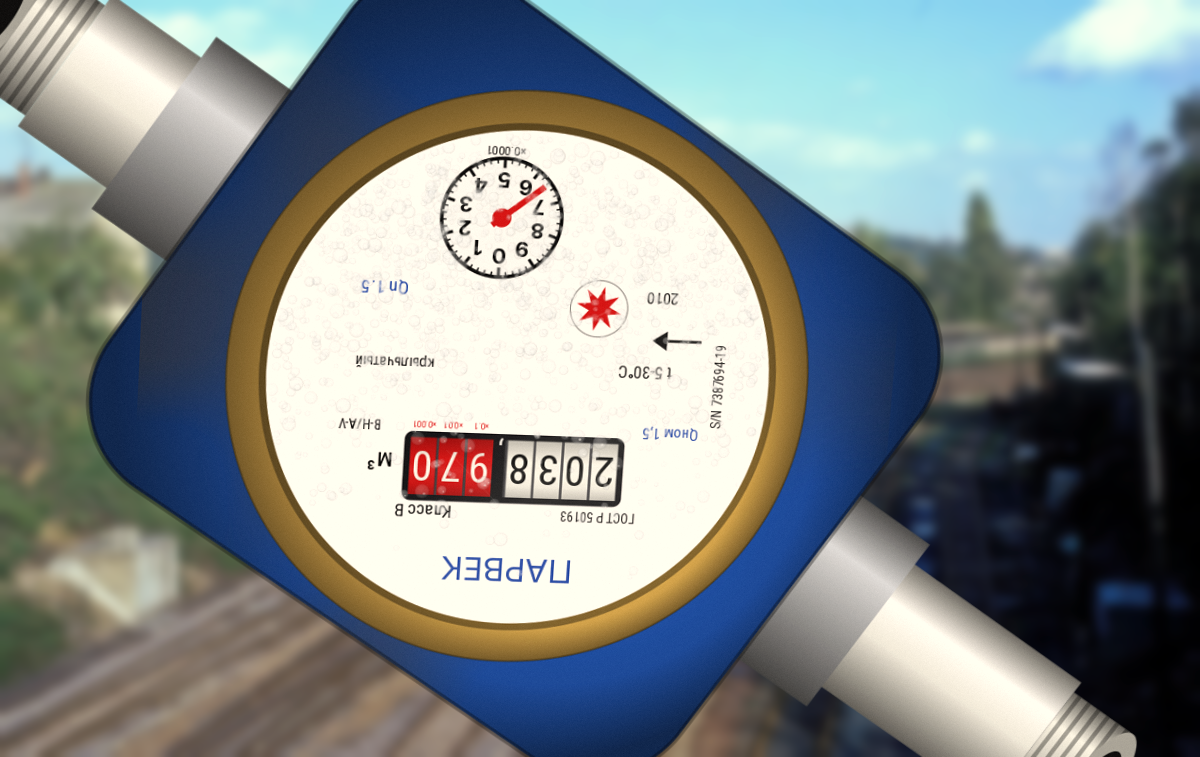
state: 2038.9706 m³
